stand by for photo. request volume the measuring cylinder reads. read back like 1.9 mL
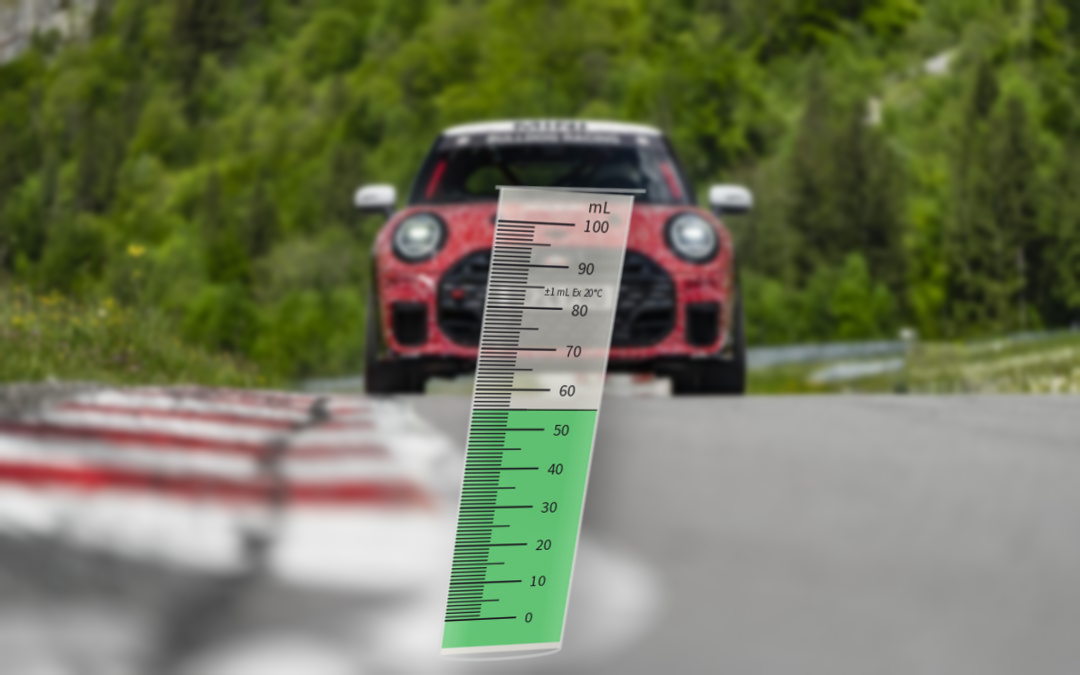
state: 55 mL
